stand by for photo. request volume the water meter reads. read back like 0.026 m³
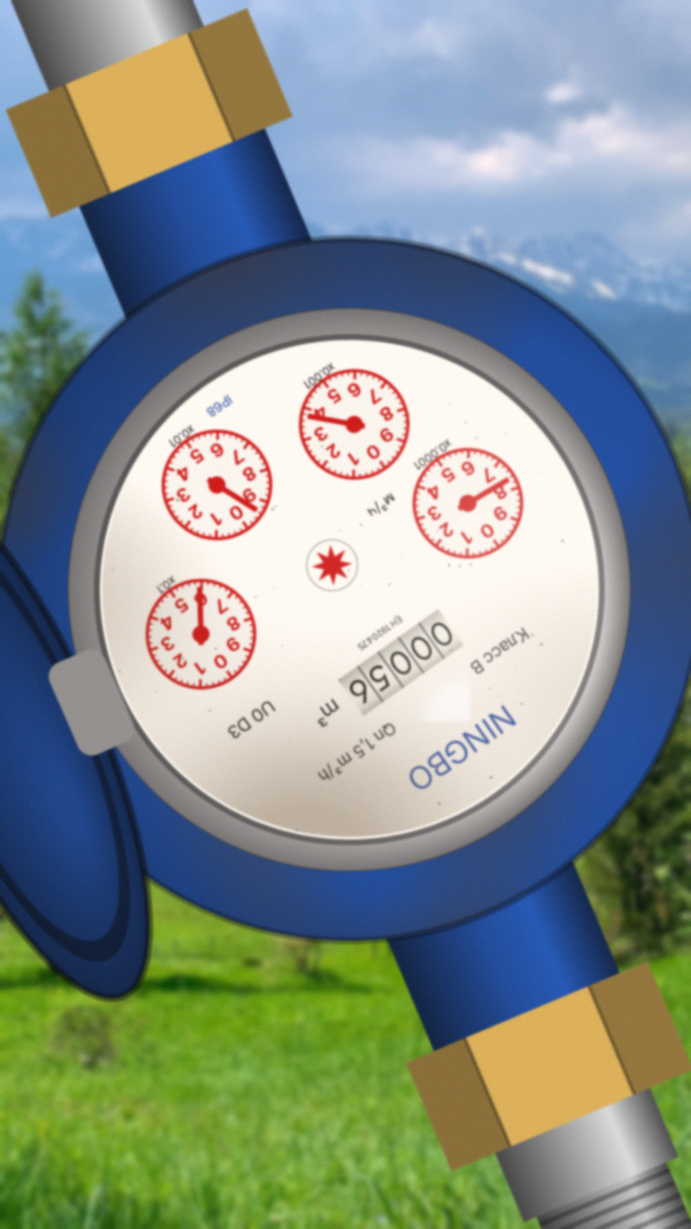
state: 56.5937 m³
